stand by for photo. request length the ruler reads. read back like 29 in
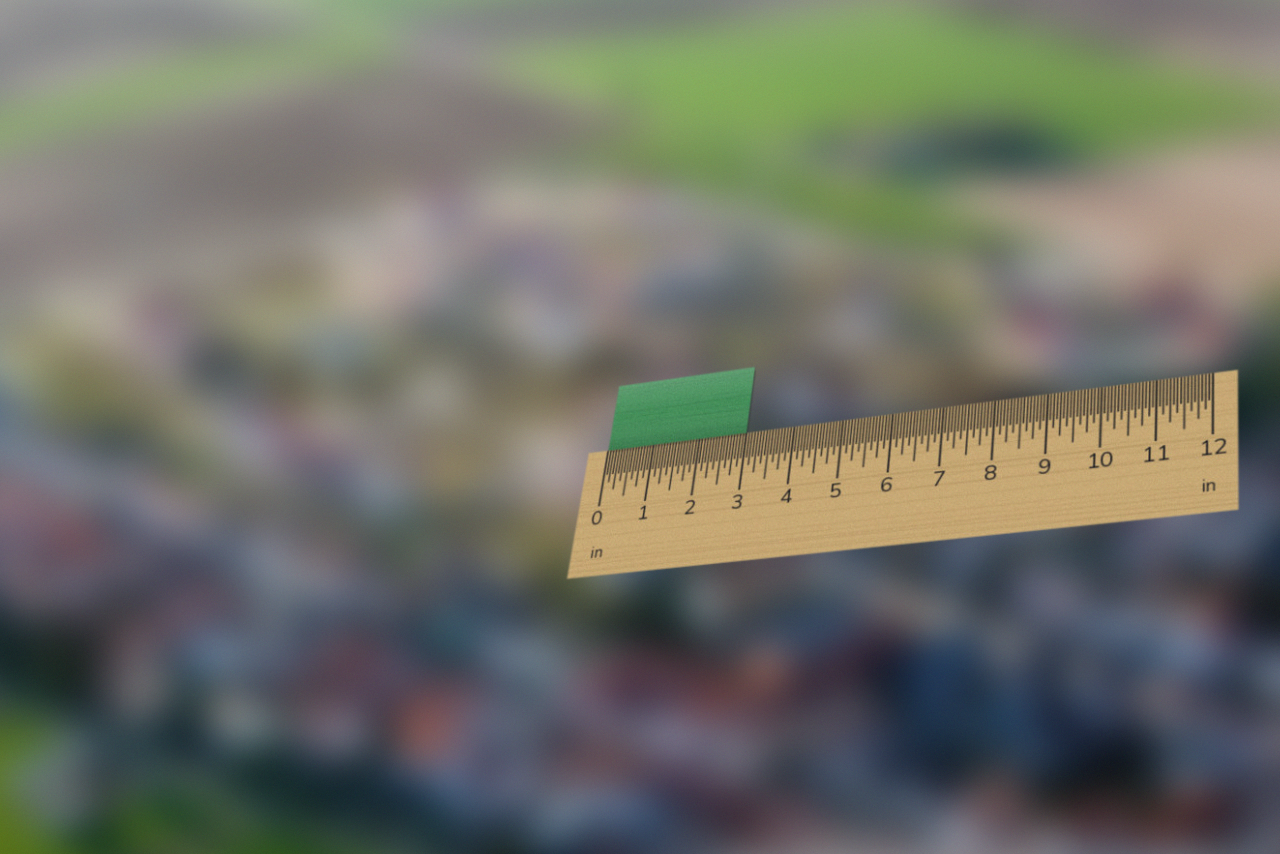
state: 3 in
